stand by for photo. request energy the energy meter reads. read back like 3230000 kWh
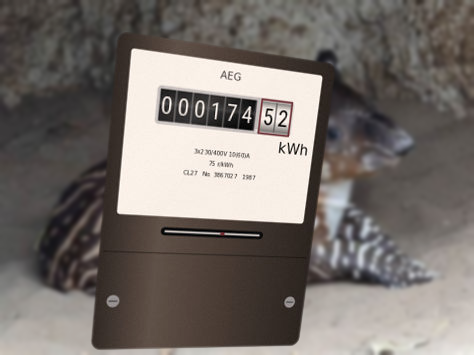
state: 174.52 kWh
